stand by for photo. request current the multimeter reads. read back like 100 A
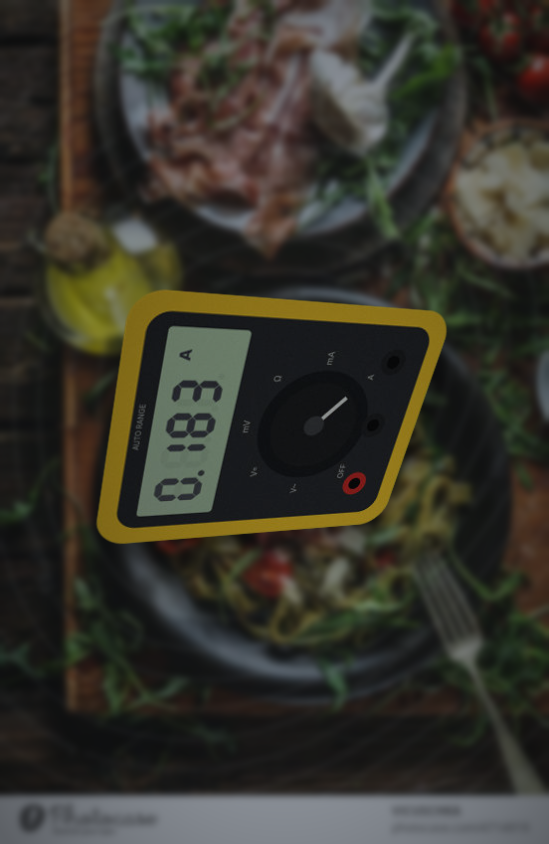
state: 0.183 A
